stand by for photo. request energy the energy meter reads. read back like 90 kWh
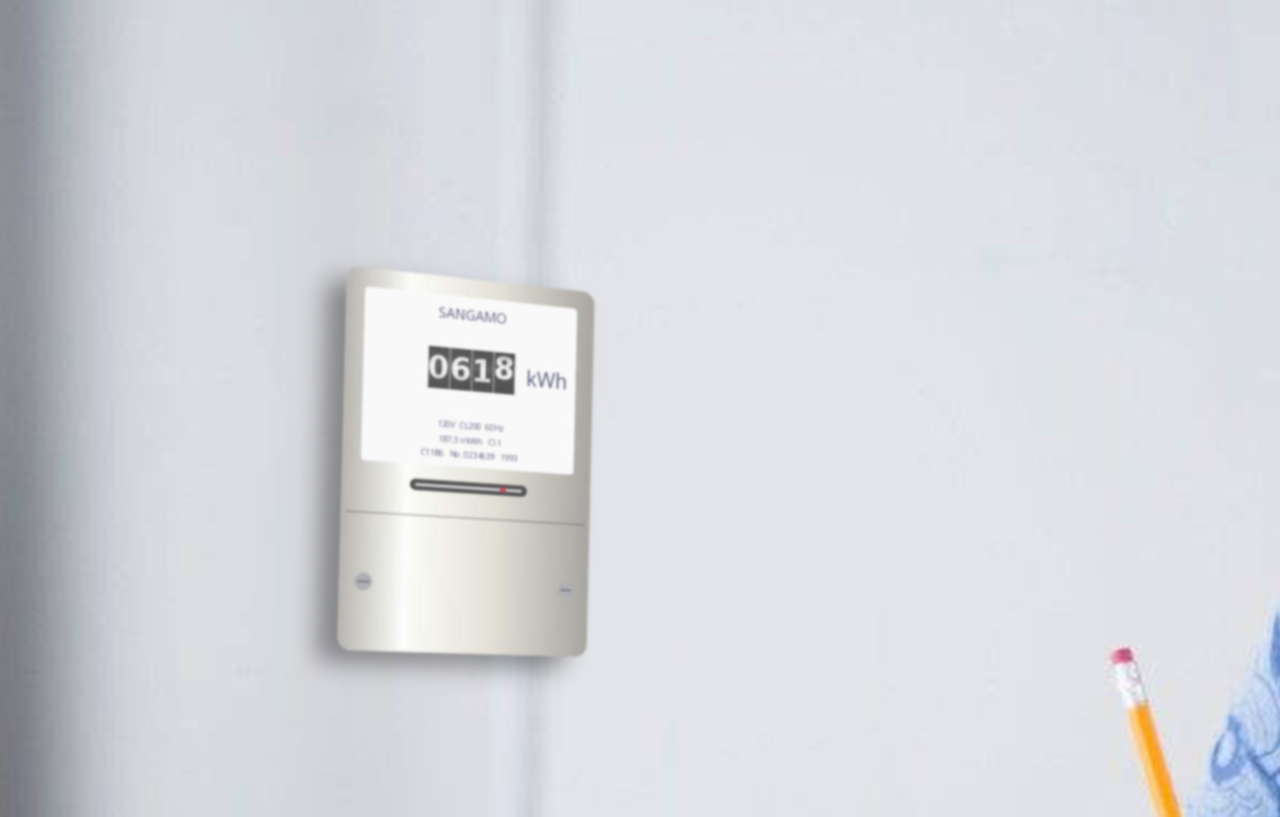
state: 618 kWh
